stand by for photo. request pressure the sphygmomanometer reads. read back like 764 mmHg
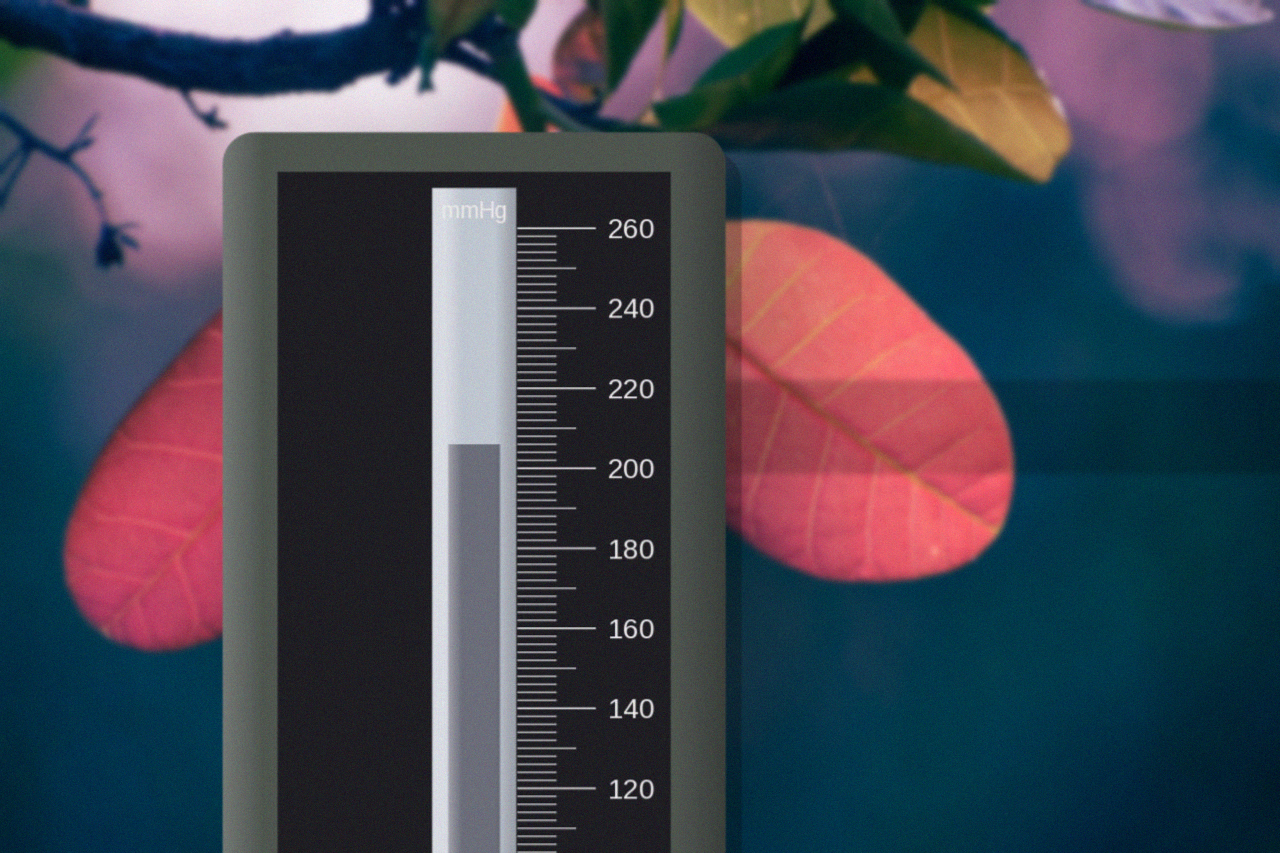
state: 206 mmHg
